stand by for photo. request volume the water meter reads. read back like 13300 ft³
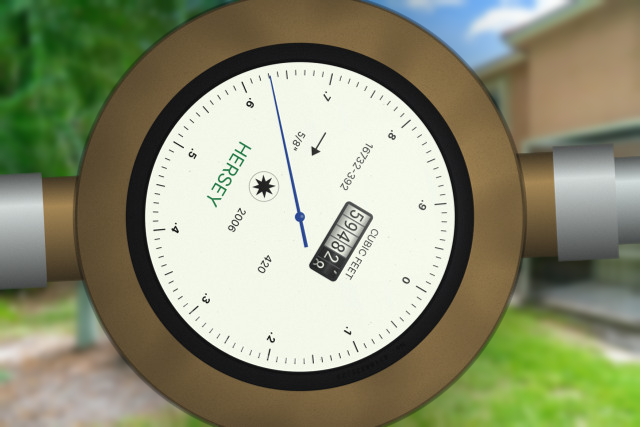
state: 594827.63 ft³
